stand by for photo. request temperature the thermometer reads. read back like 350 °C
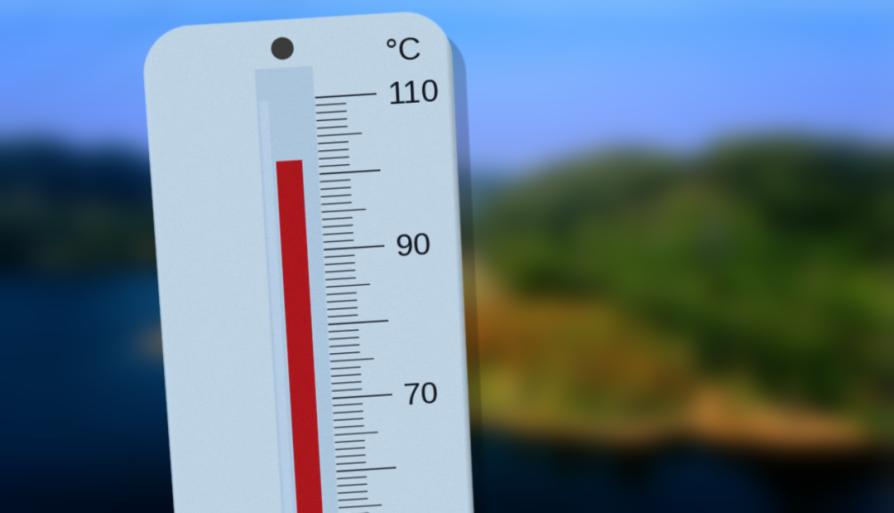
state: 102 °C
